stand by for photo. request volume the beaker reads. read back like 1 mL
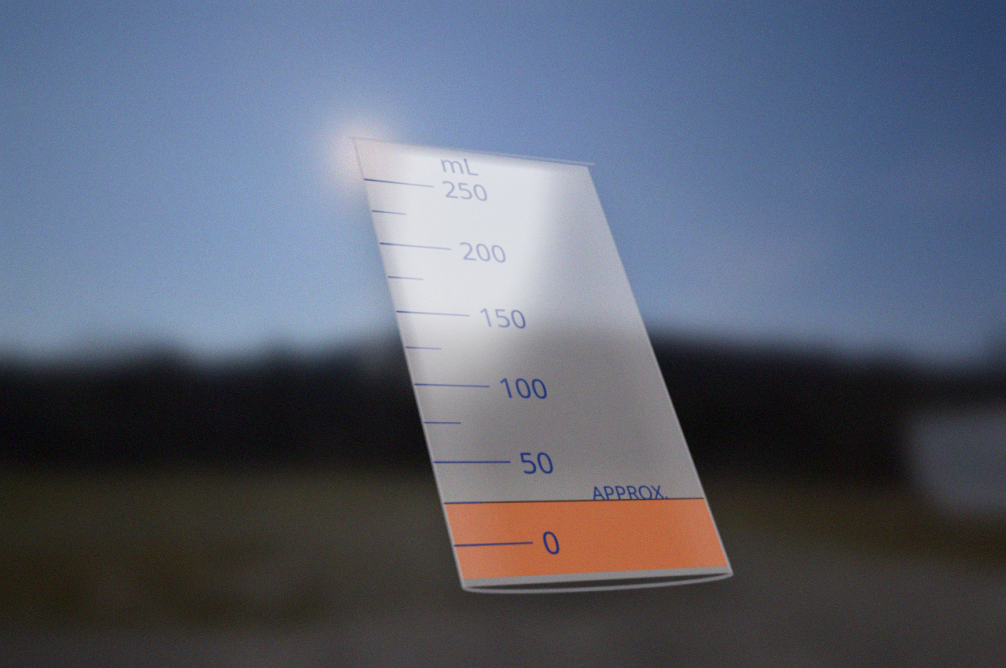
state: 25 mL
